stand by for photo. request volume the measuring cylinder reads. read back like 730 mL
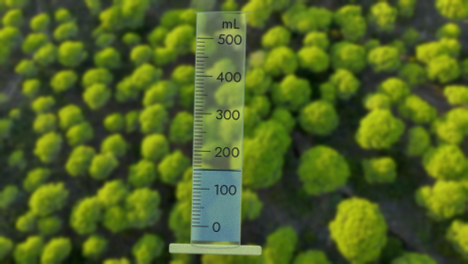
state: 150 mL
